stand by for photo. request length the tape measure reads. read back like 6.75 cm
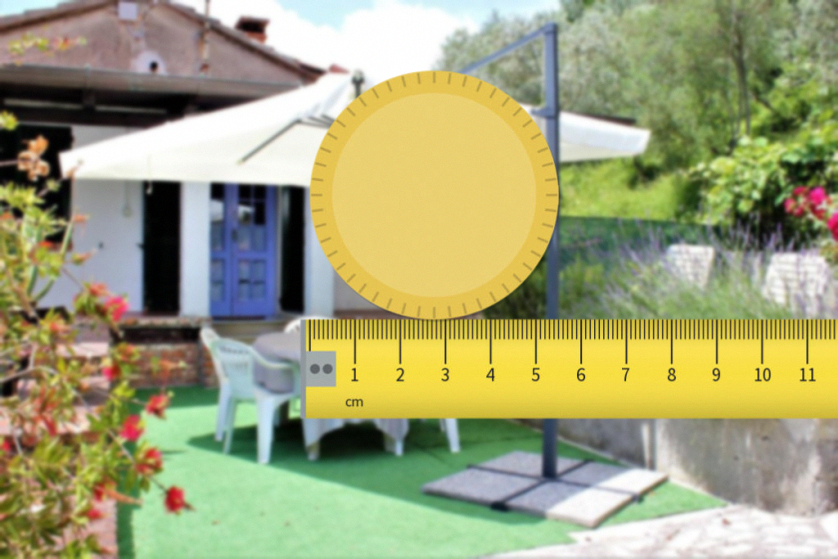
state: 5.5 cm
